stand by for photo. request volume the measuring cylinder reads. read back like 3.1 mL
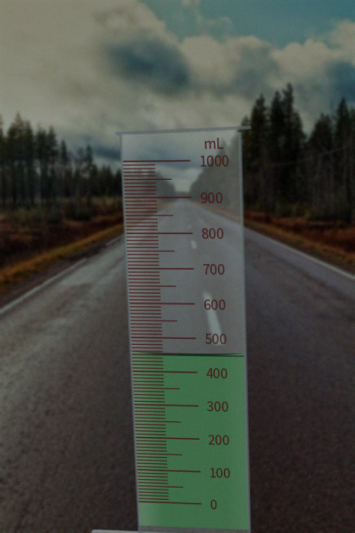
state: 450 mL
